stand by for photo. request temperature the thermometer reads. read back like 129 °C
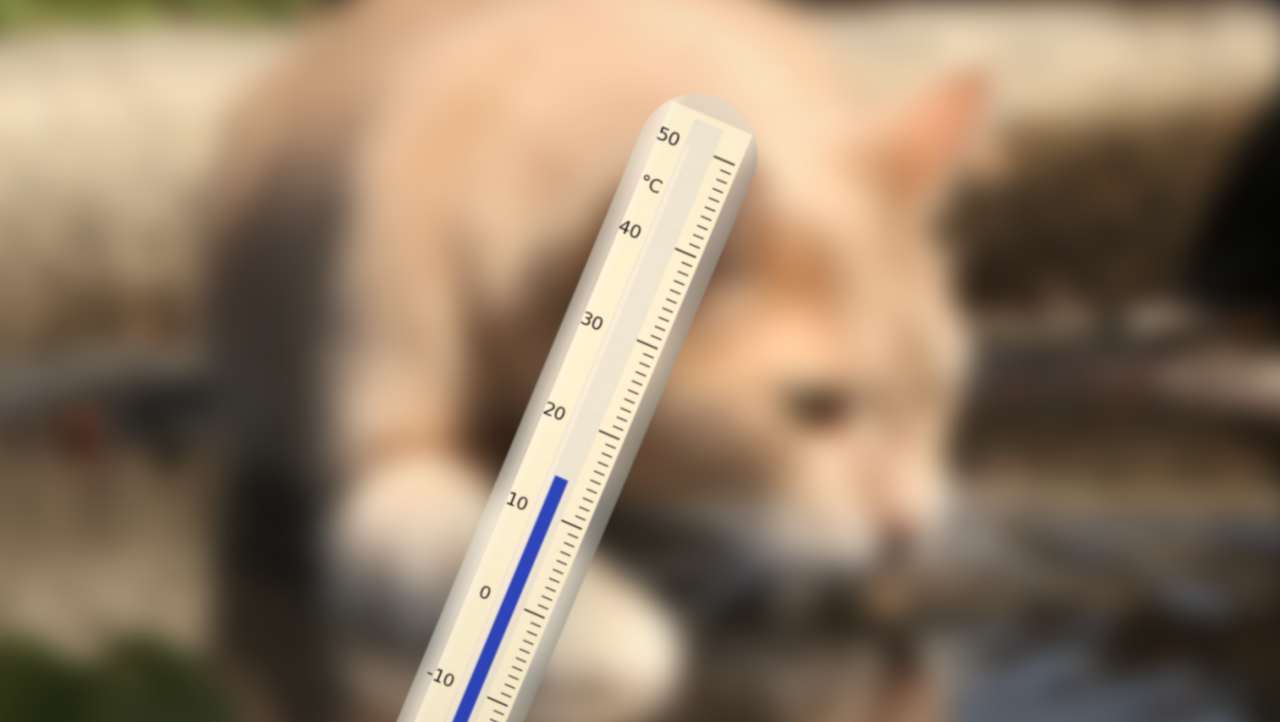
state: 14 °C
